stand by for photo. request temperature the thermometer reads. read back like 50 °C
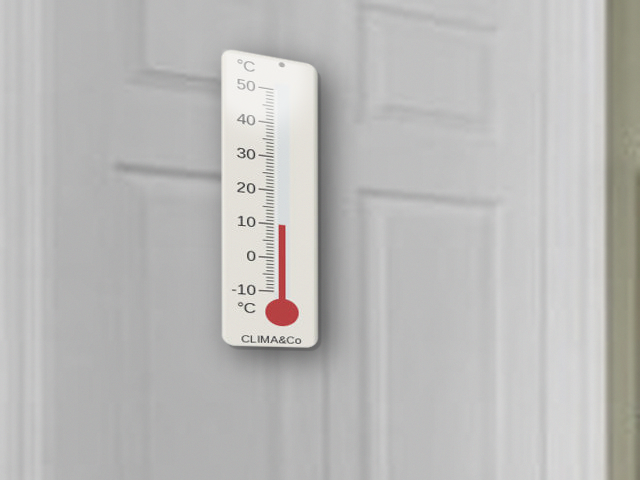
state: 10 °C
